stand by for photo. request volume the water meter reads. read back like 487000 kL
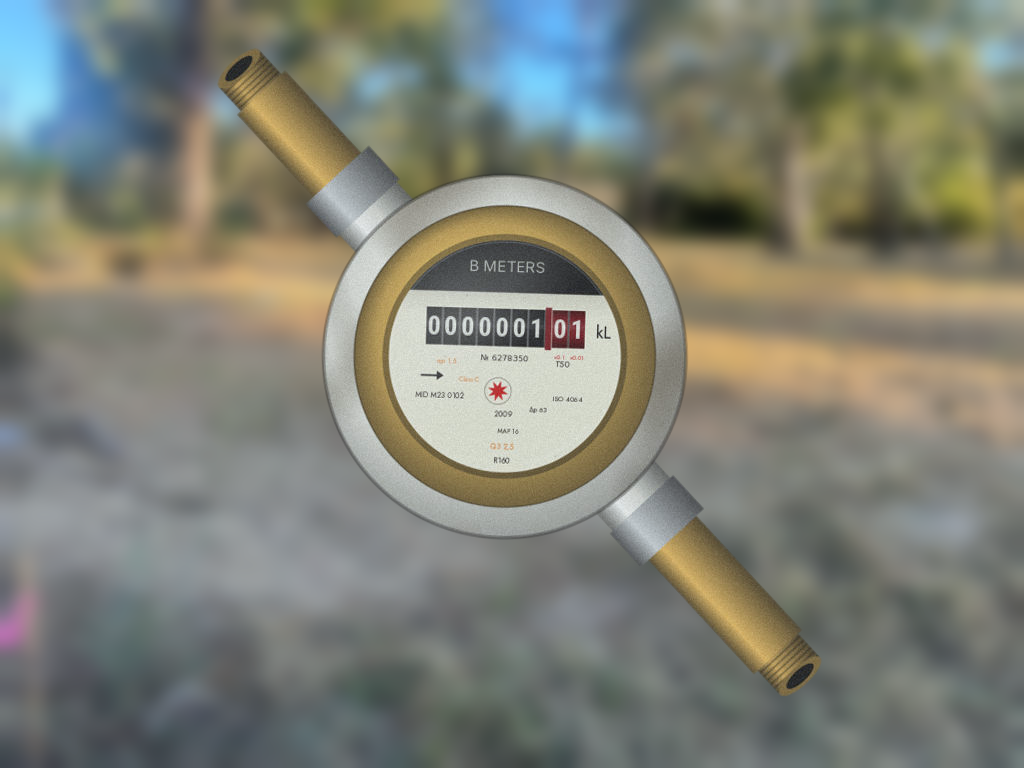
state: 1.01 kL
